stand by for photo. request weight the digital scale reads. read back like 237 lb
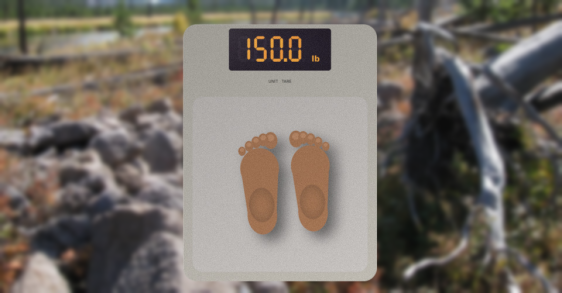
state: 150.0 lb
